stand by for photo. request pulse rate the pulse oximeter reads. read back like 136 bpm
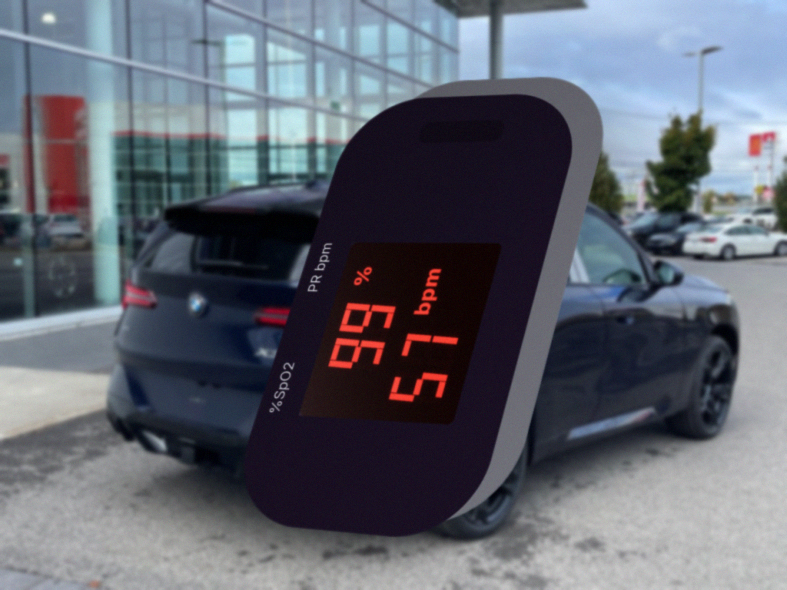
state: 57 bpm
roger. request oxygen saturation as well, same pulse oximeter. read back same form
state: 99 %
